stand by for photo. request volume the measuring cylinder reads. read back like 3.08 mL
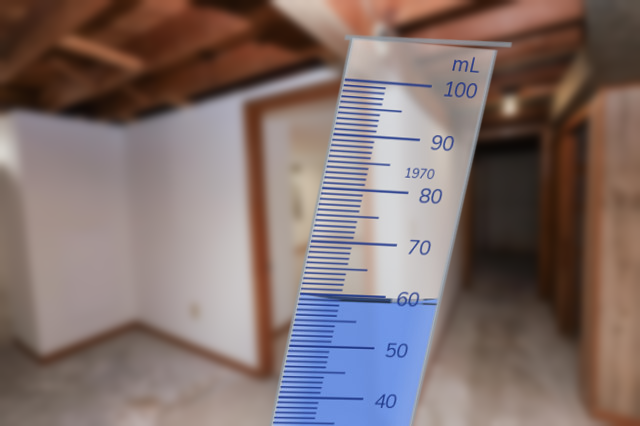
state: 59 mL
